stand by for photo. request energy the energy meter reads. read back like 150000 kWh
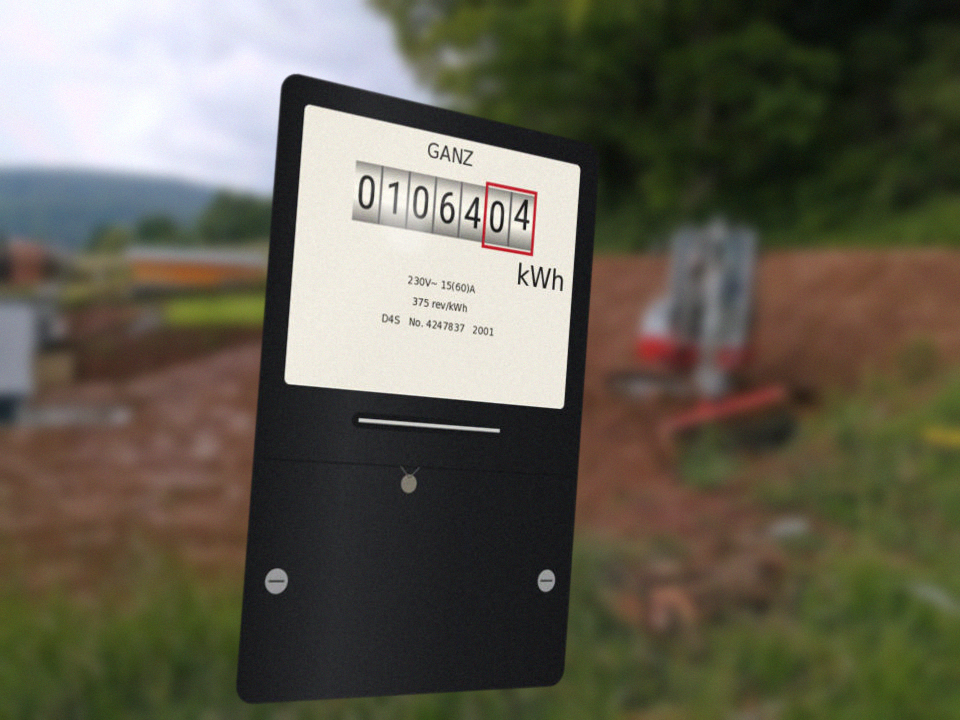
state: 1064.04 kWh
